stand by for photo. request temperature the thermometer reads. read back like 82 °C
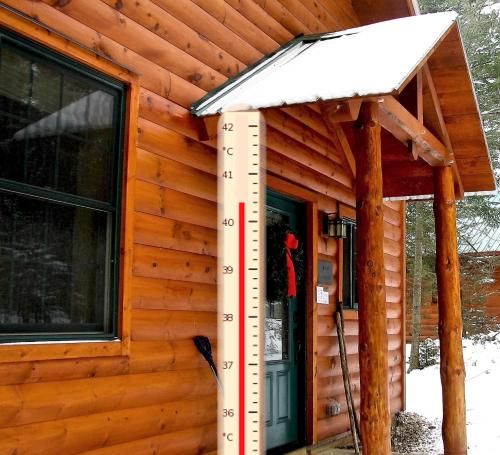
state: 40.4 °C
